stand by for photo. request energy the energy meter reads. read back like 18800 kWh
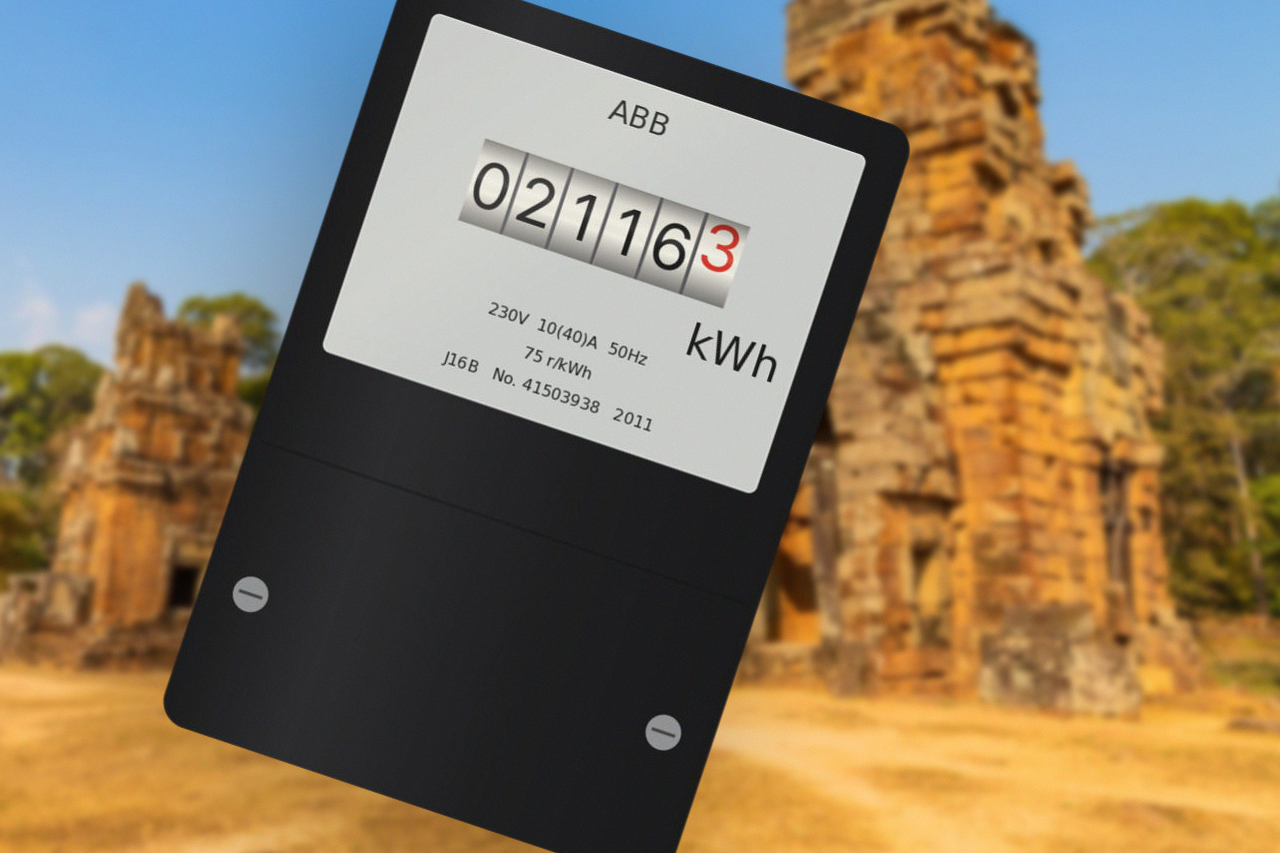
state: 2116.3 kWh
